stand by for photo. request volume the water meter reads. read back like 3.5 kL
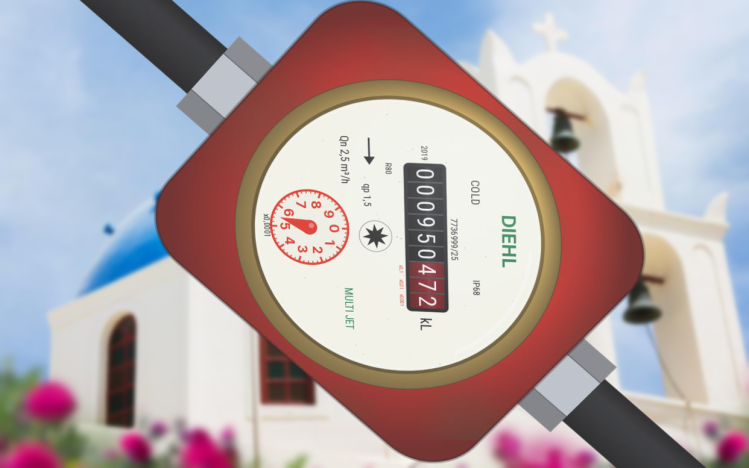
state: 950.4725 kL
